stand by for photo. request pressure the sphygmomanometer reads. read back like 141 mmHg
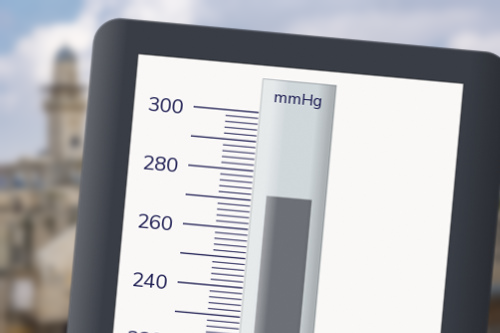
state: 272 mmHg
